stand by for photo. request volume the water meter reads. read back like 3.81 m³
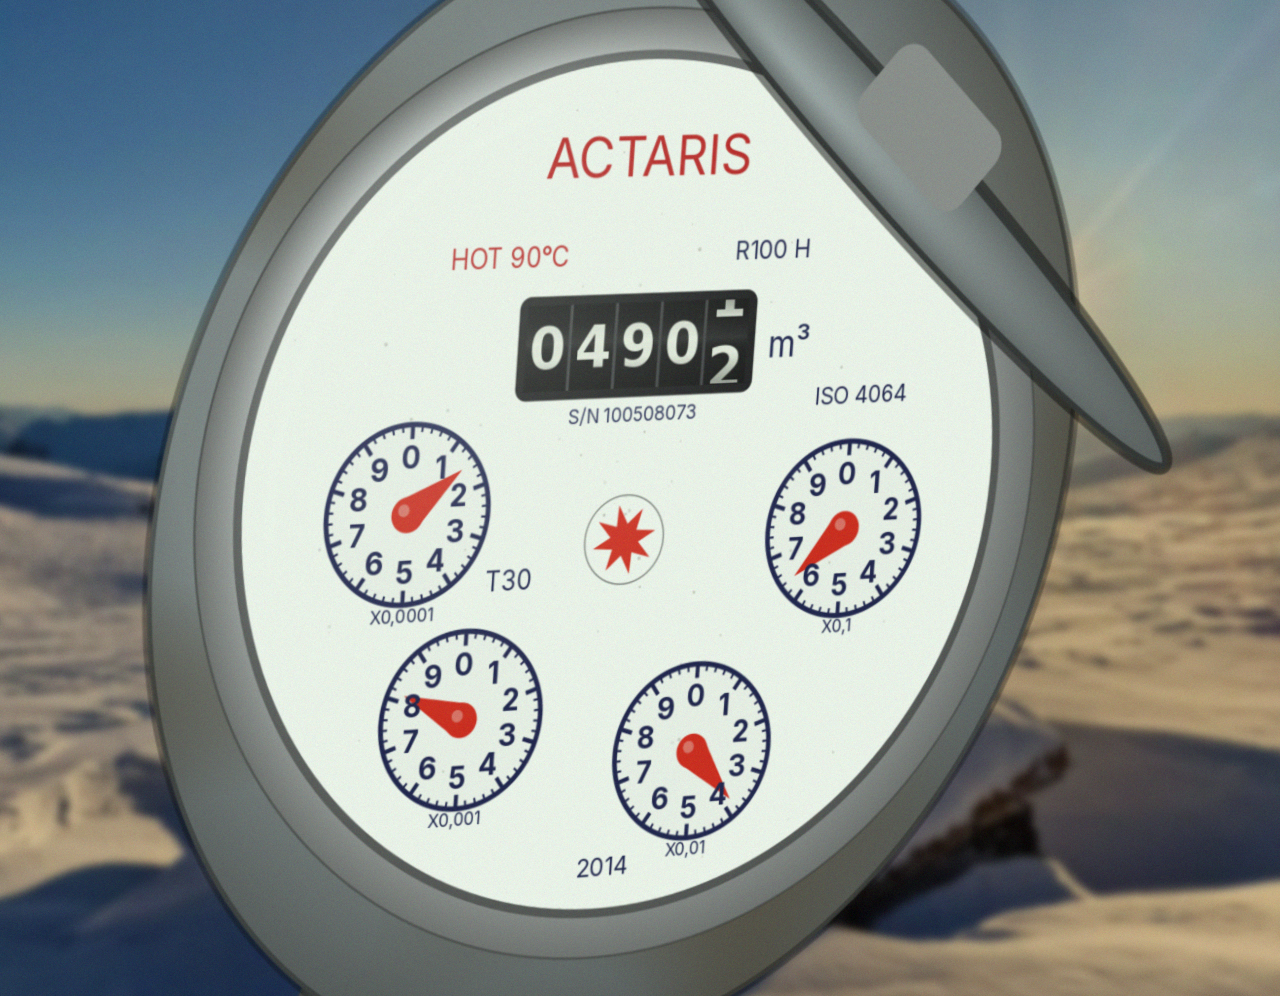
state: 4901.6381 m³
